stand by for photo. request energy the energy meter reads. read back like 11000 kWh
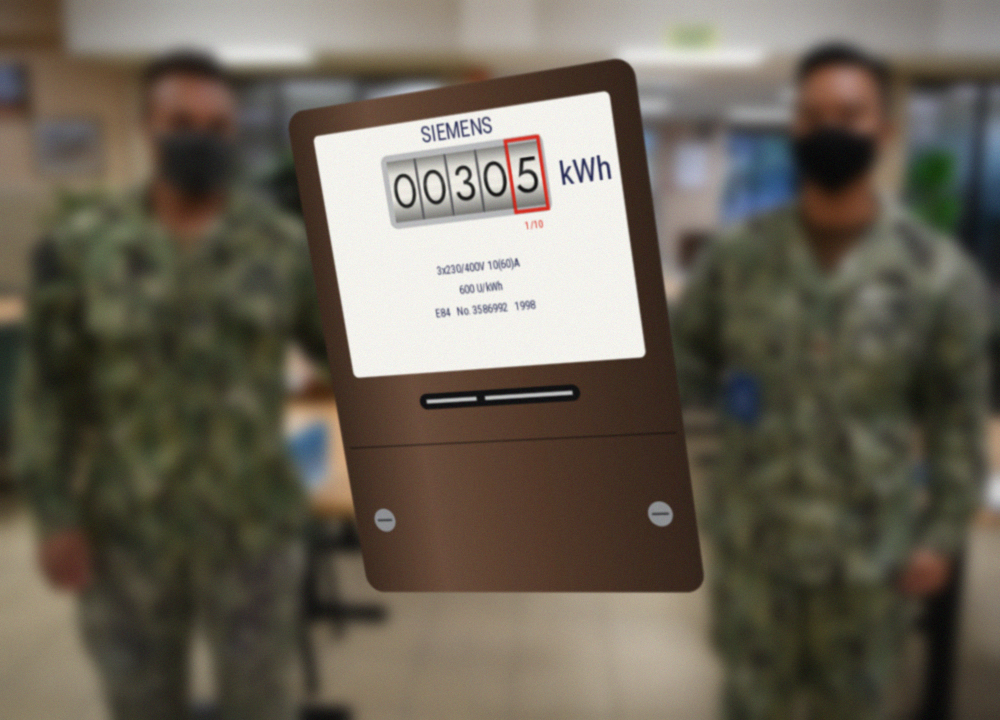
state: 30.5 kWh
